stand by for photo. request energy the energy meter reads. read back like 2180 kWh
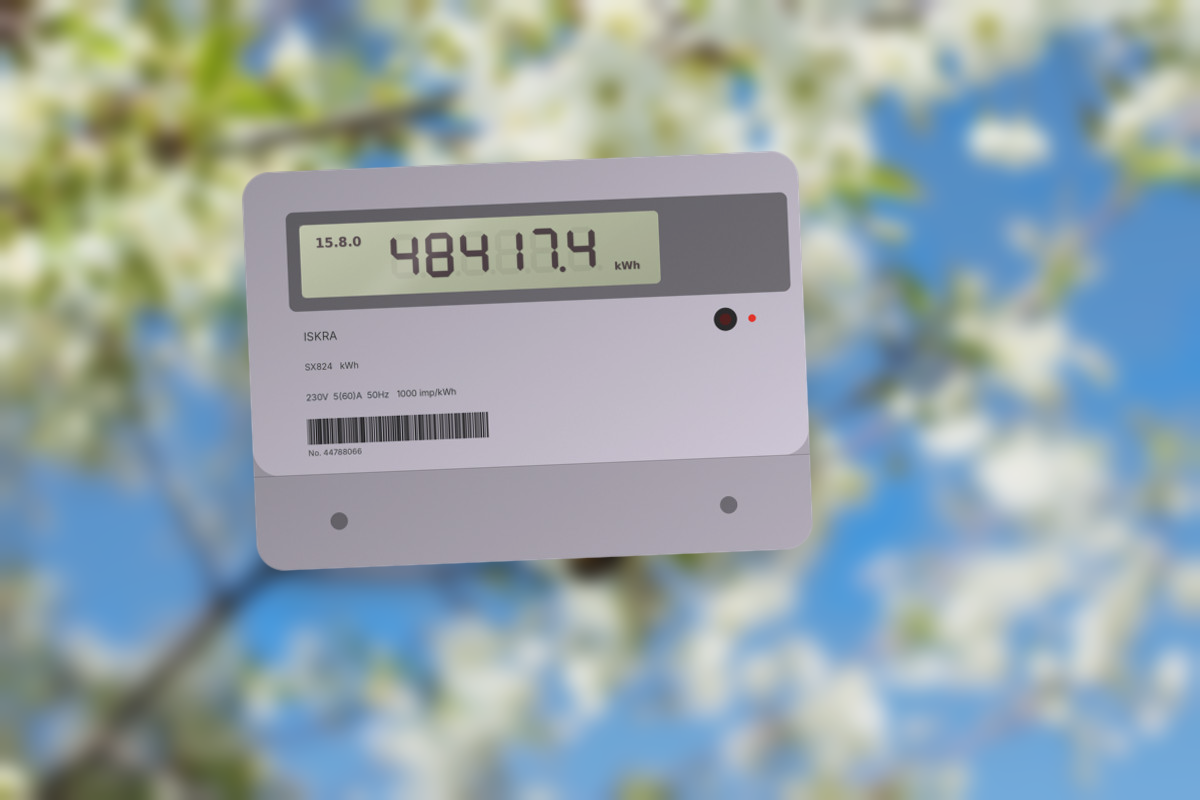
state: 48417.4 kWh
